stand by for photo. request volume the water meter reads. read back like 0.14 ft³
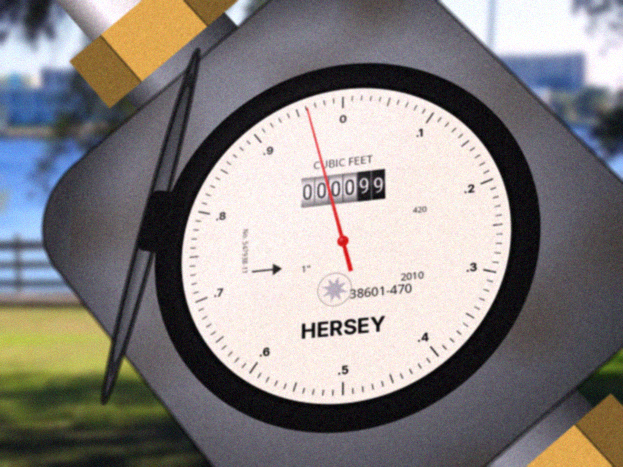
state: 98.96 ft³
